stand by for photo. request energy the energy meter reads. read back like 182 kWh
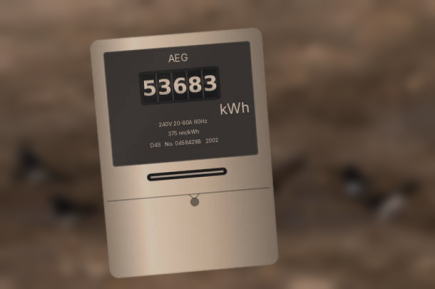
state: 53683 kWh
